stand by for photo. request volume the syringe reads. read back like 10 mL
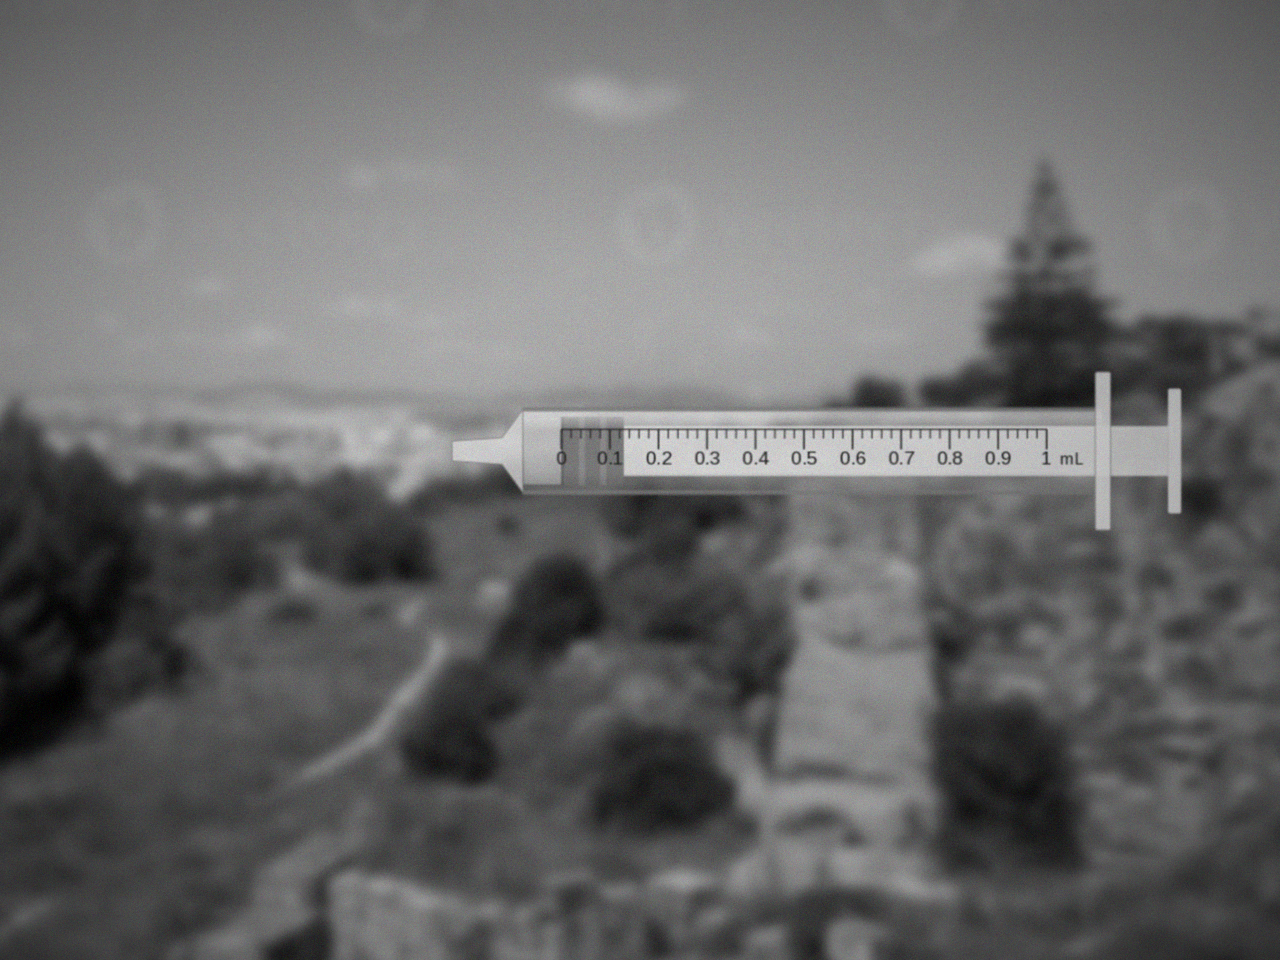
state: 0 mL
